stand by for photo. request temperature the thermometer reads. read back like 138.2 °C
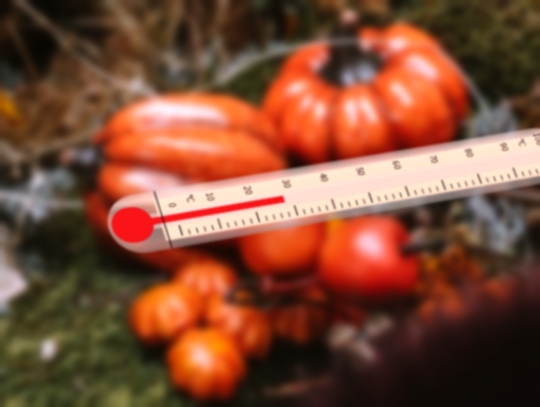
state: 28 °C
